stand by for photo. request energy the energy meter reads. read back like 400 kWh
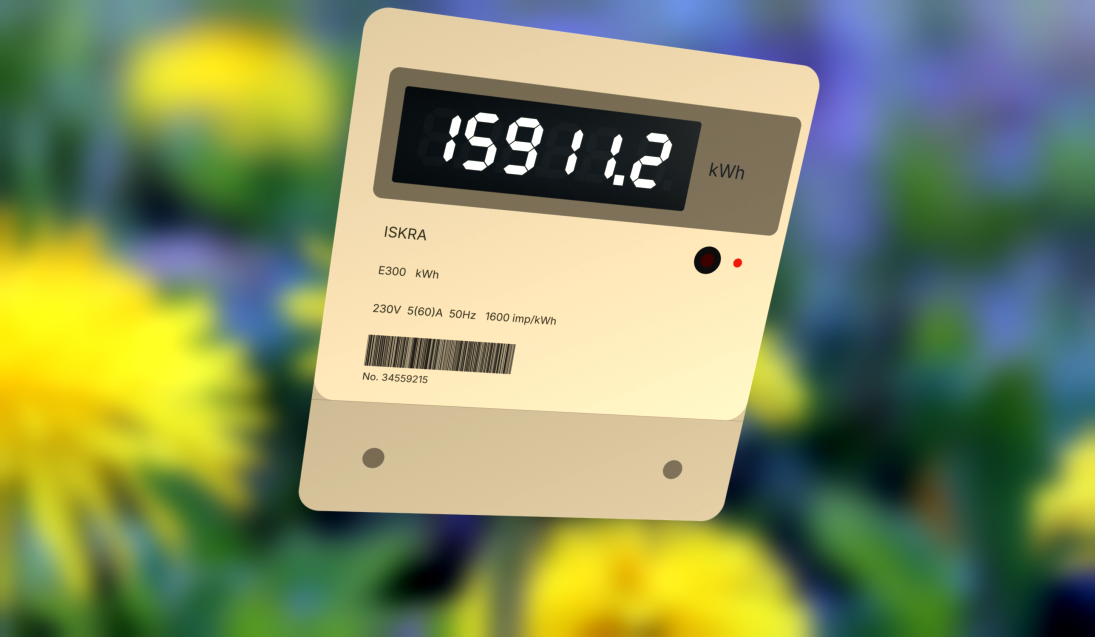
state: 15911.2 kWh
